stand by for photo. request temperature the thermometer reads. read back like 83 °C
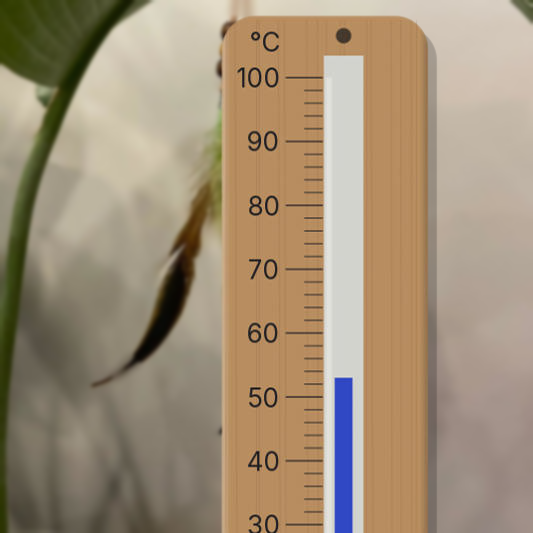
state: 53 °C
